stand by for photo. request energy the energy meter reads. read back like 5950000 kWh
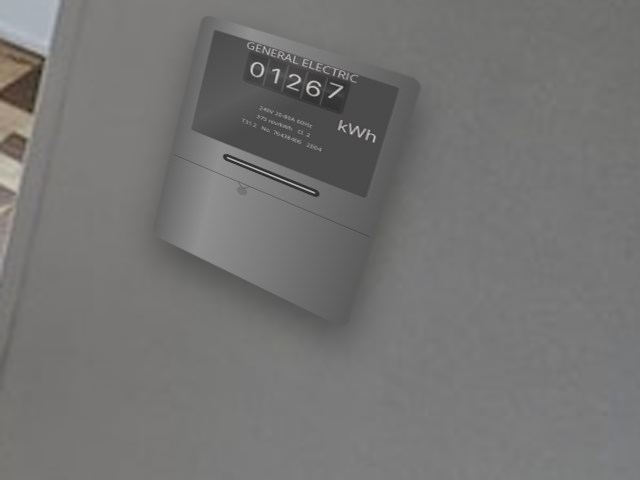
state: 1267 kWh
